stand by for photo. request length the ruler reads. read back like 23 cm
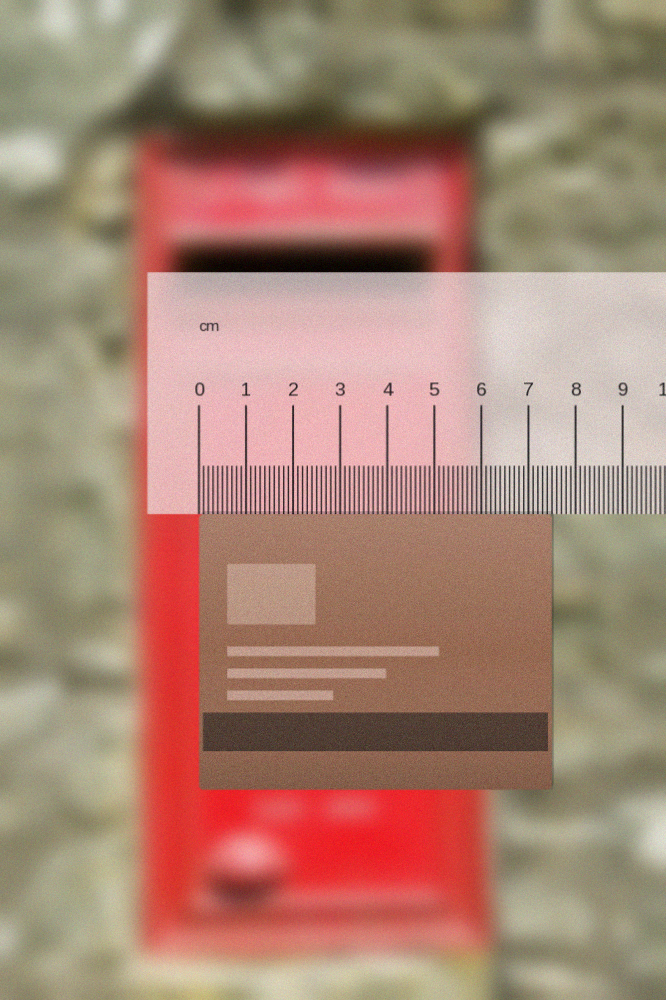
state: 7.5 cm
